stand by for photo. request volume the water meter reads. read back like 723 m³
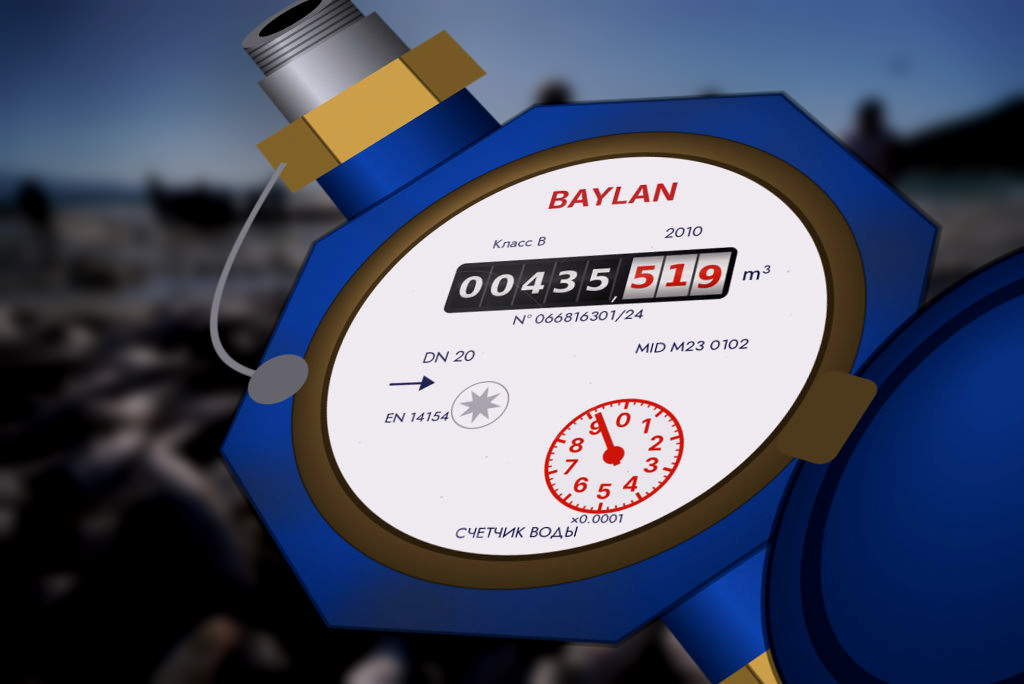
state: 435.5189 m³
